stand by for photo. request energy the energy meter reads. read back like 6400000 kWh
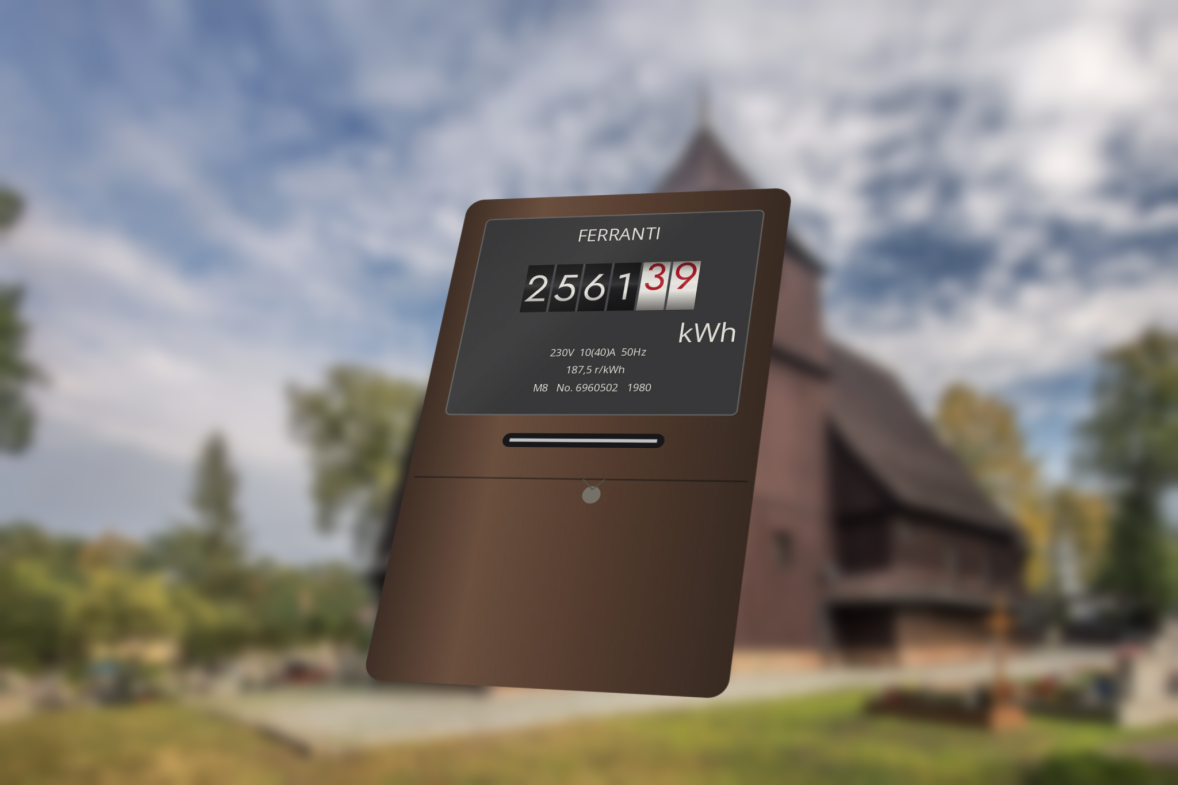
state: 2561.39 kWh
